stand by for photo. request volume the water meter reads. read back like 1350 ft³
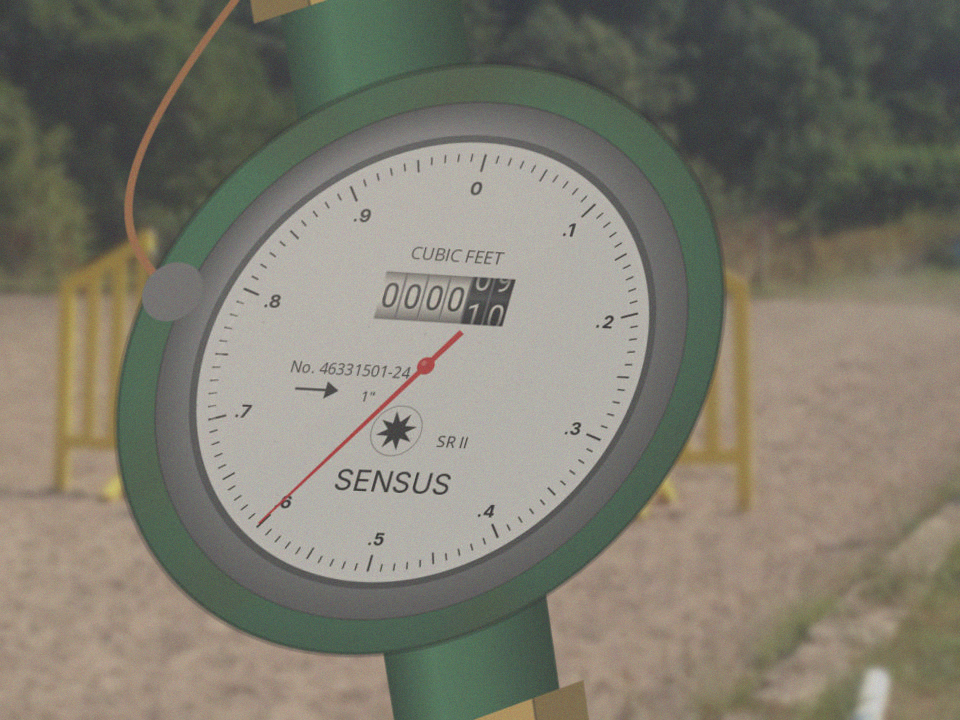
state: 9.60 ft³
